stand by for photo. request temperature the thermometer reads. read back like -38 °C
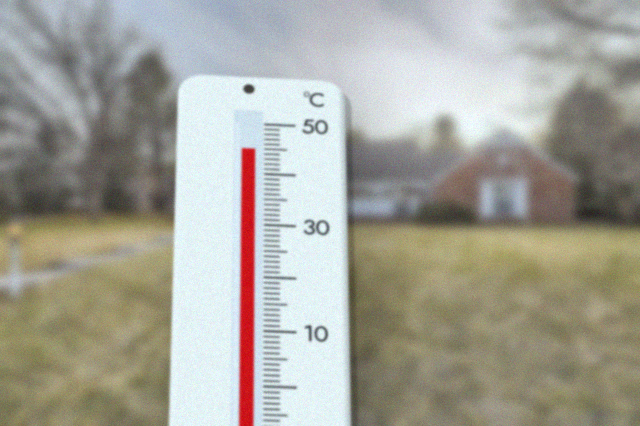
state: 45 °C
